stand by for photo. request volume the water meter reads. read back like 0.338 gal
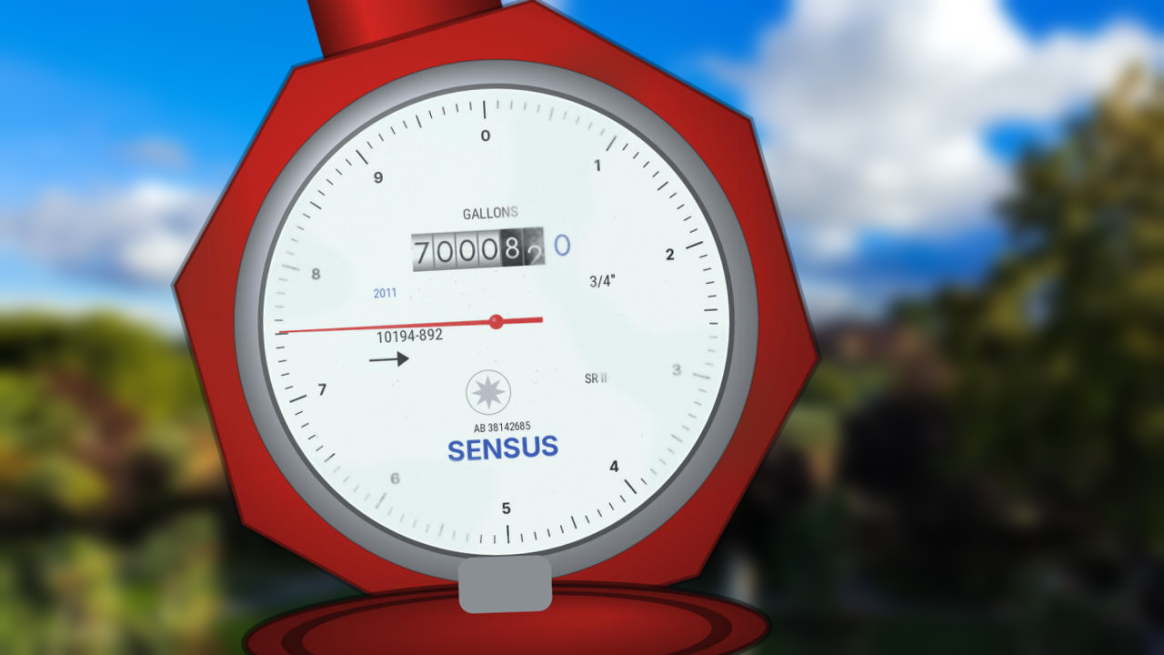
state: 7000817.5 gal
